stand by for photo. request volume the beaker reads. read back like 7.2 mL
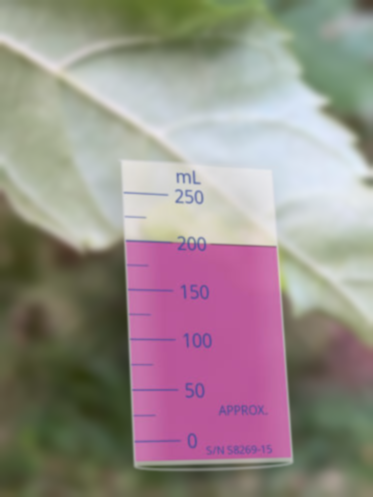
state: 200 mL
